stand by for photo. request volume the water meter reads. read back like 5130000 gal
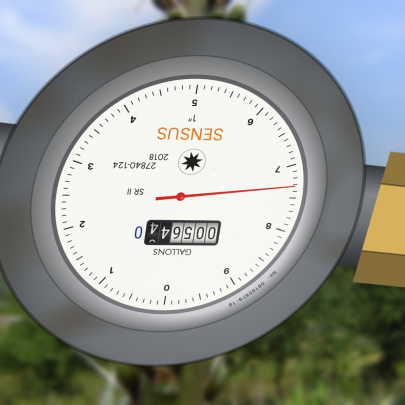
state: 56437.3 gal
